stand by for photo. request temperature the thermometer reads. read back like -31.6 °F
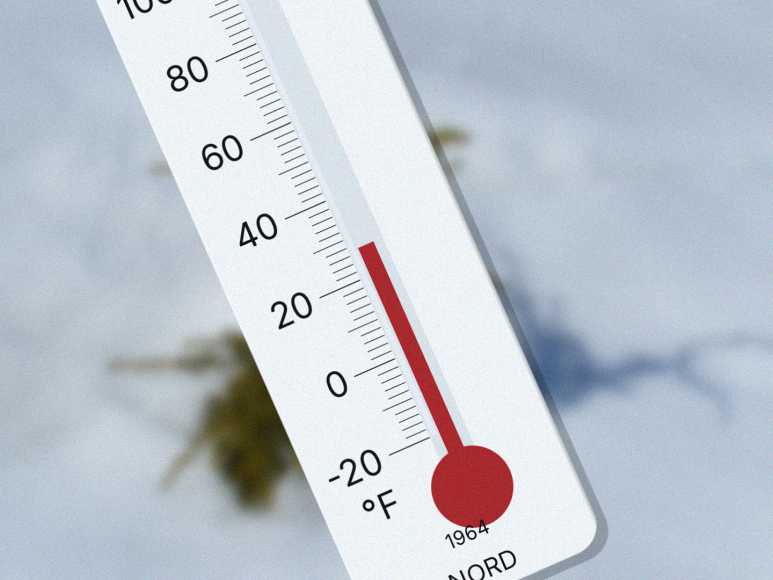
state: 27 °F
